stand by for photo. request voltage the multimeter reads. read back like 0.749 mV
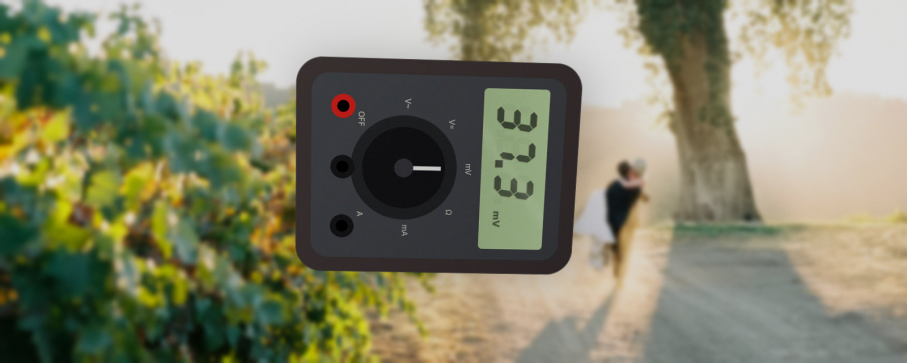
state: 37.3 mV
